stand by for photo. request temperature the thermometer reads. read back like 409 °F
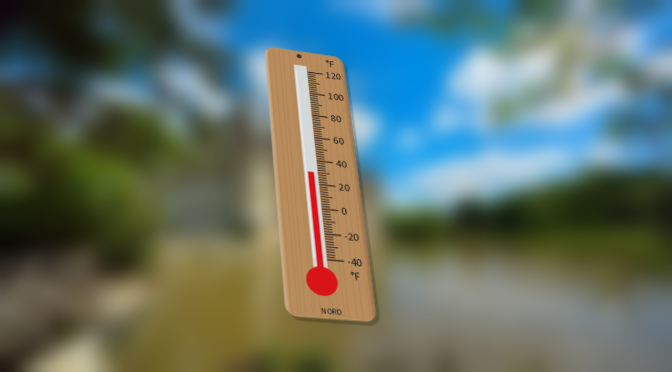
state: 30 °F
